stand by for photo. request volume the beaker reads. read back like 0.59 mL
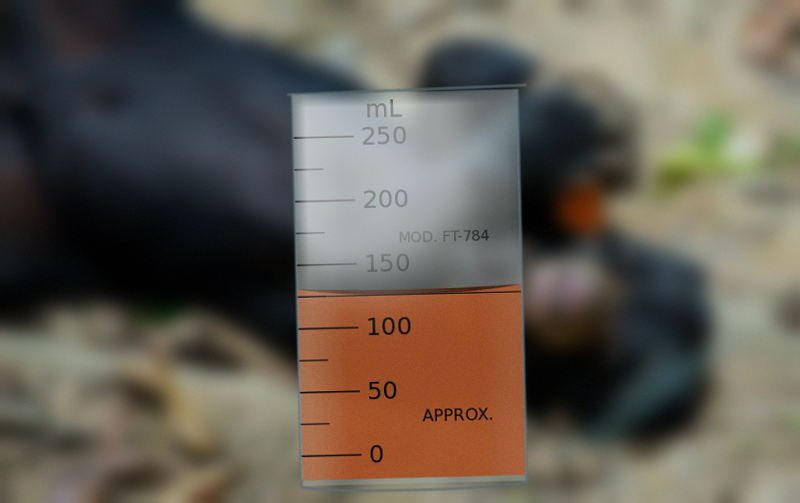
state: 125 mL
